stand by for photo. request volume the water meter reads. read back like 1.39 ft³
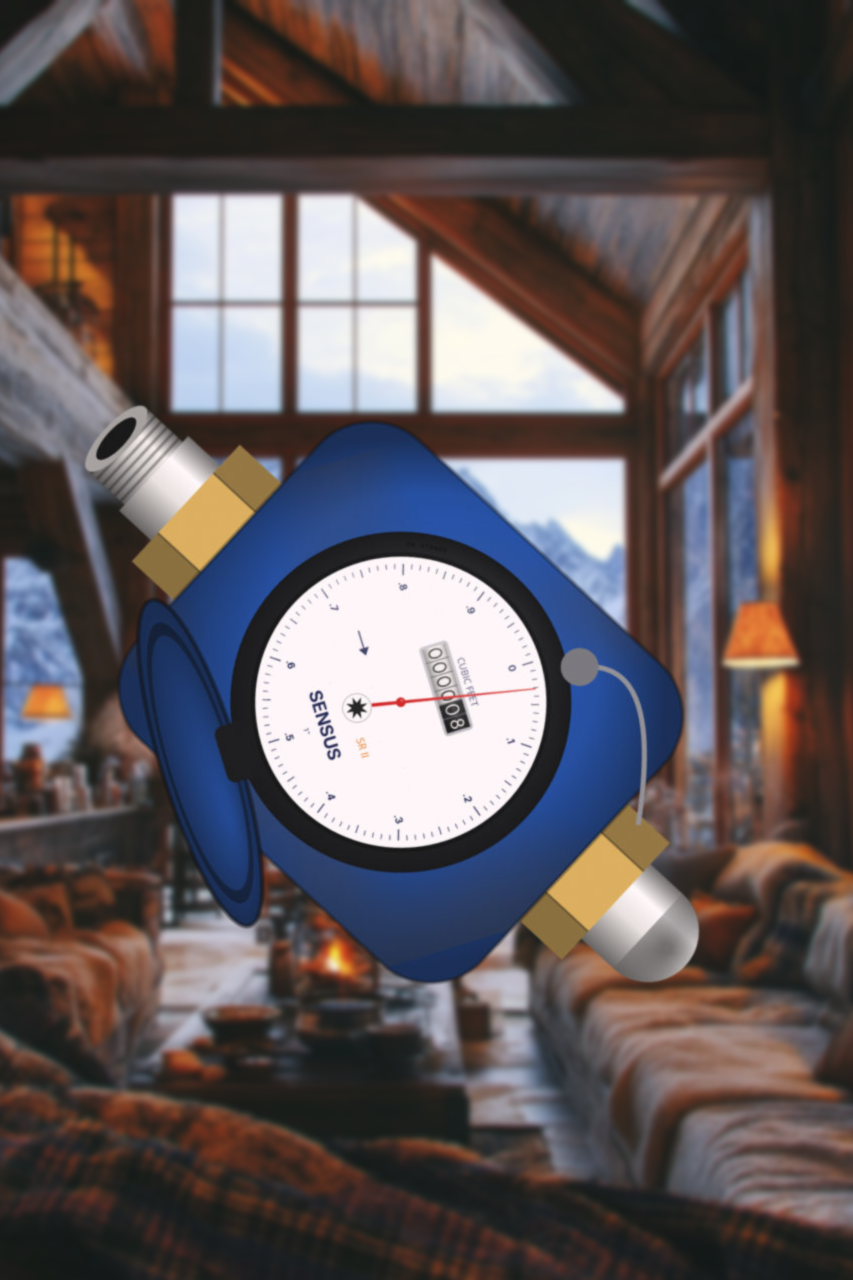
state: 8.03 ft³
